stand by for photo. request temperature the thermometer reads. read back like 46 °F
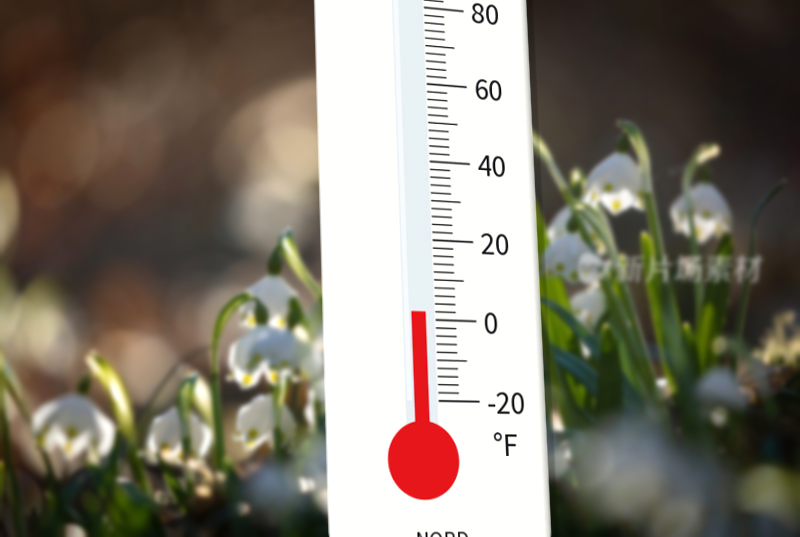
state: 2 °F
